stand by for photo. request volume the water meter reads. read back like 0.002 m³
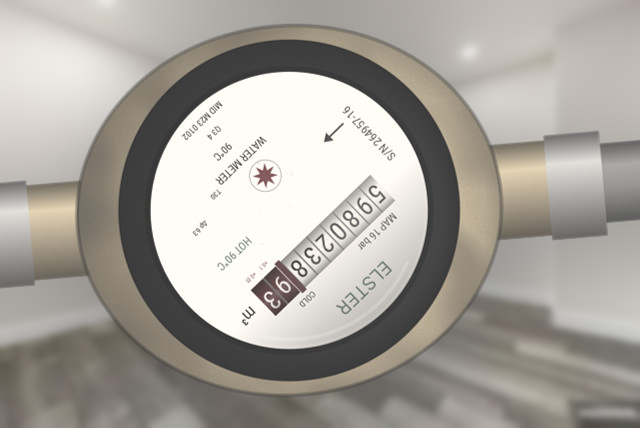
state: 5980238.93 m³
